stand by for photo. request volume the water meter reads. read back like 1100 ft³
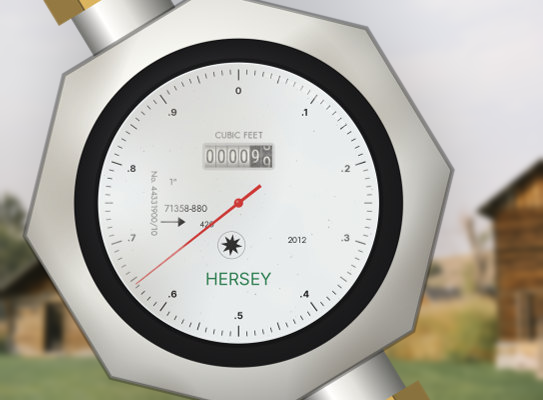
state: 98.64 ft³
